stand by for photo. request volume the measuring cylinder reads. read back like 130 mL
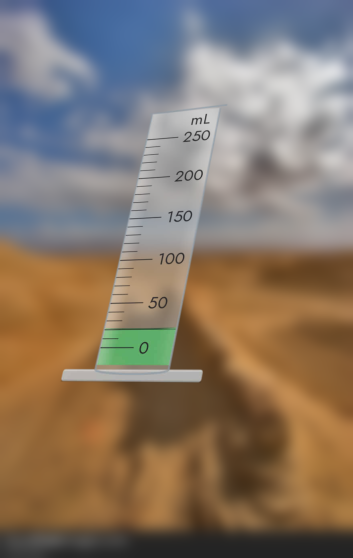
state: 20 mL
